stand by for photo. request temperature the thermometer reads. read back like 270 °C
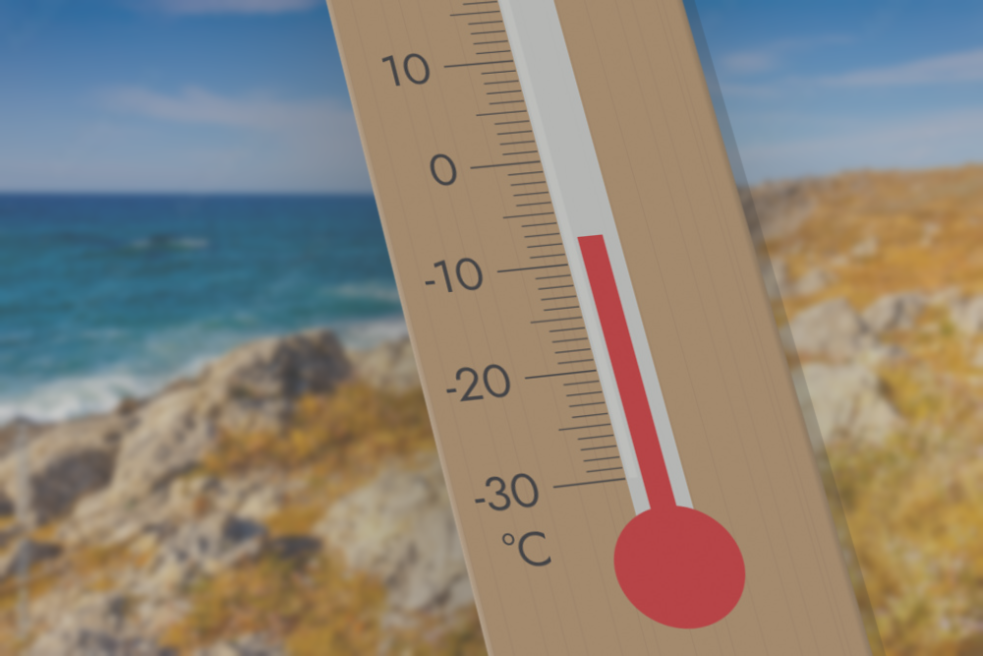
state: -7.5 °C
